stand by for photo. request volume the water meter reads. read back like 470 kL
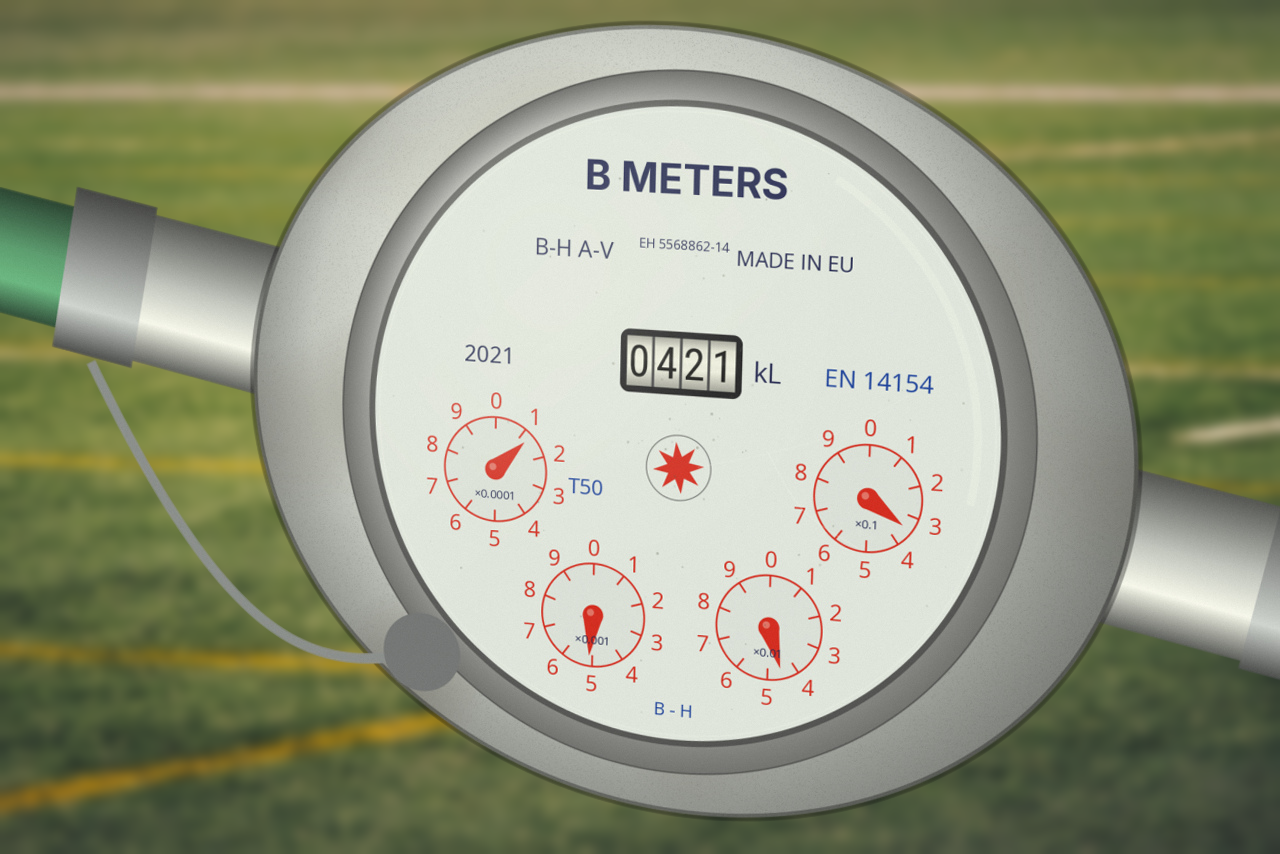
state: 421.3451 kL
